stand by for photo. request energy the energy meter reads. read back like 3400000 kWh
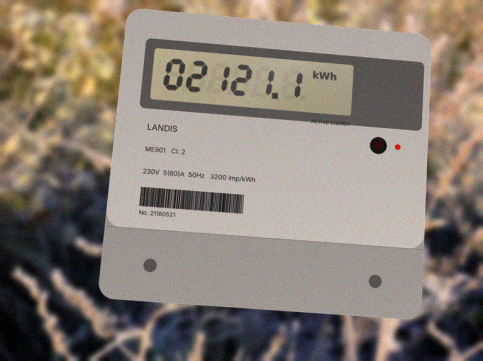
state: 2121.1 kWh
